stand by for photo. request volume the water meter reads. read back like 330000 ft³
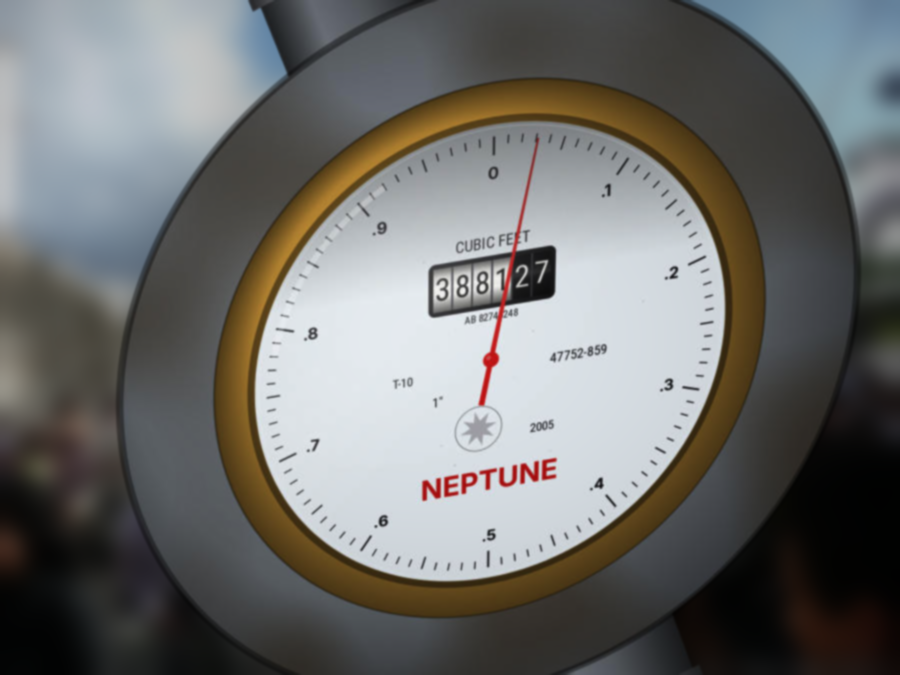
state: 388127.03 ft³
